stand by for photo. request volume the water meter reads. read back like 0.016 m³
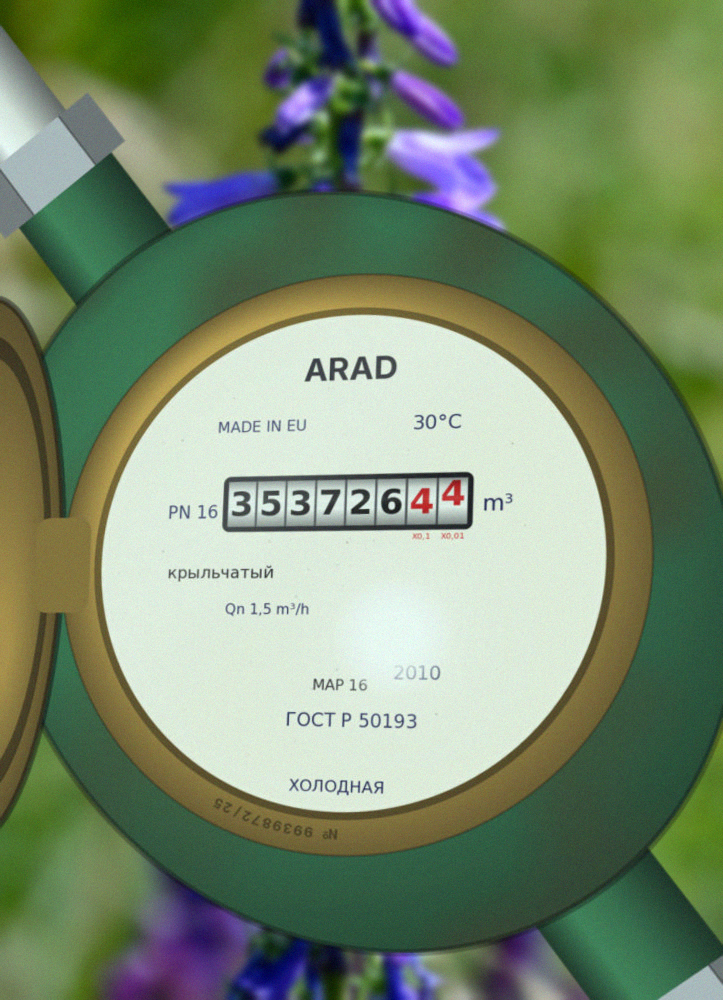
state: 353726.44 m³
